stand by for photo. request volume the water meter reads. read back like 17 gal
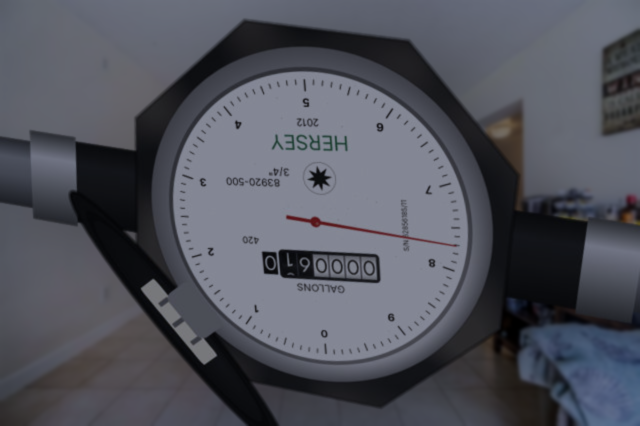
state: 607.7 gal
